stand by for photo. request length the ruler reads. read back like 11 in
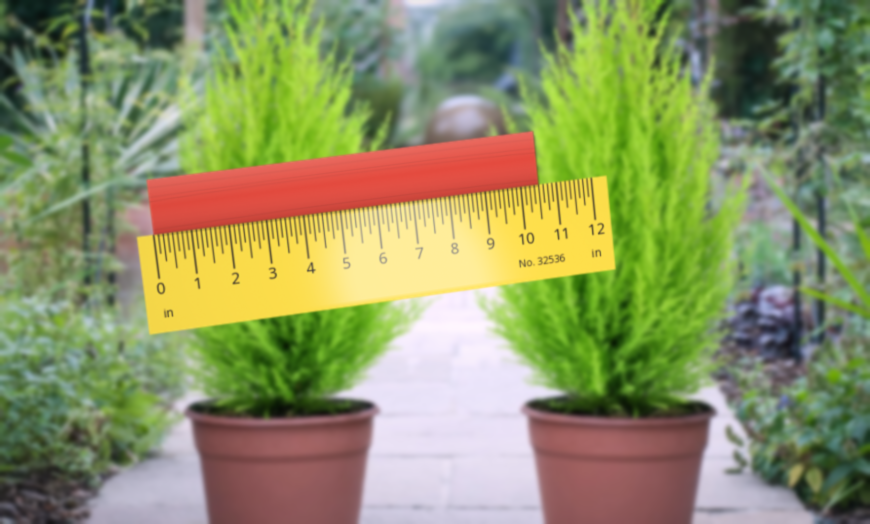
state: 10.5 in
